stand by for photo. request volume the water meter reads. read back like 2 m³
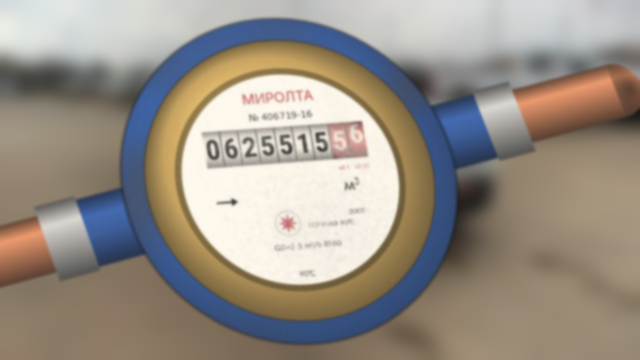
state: 625515.56 m³
